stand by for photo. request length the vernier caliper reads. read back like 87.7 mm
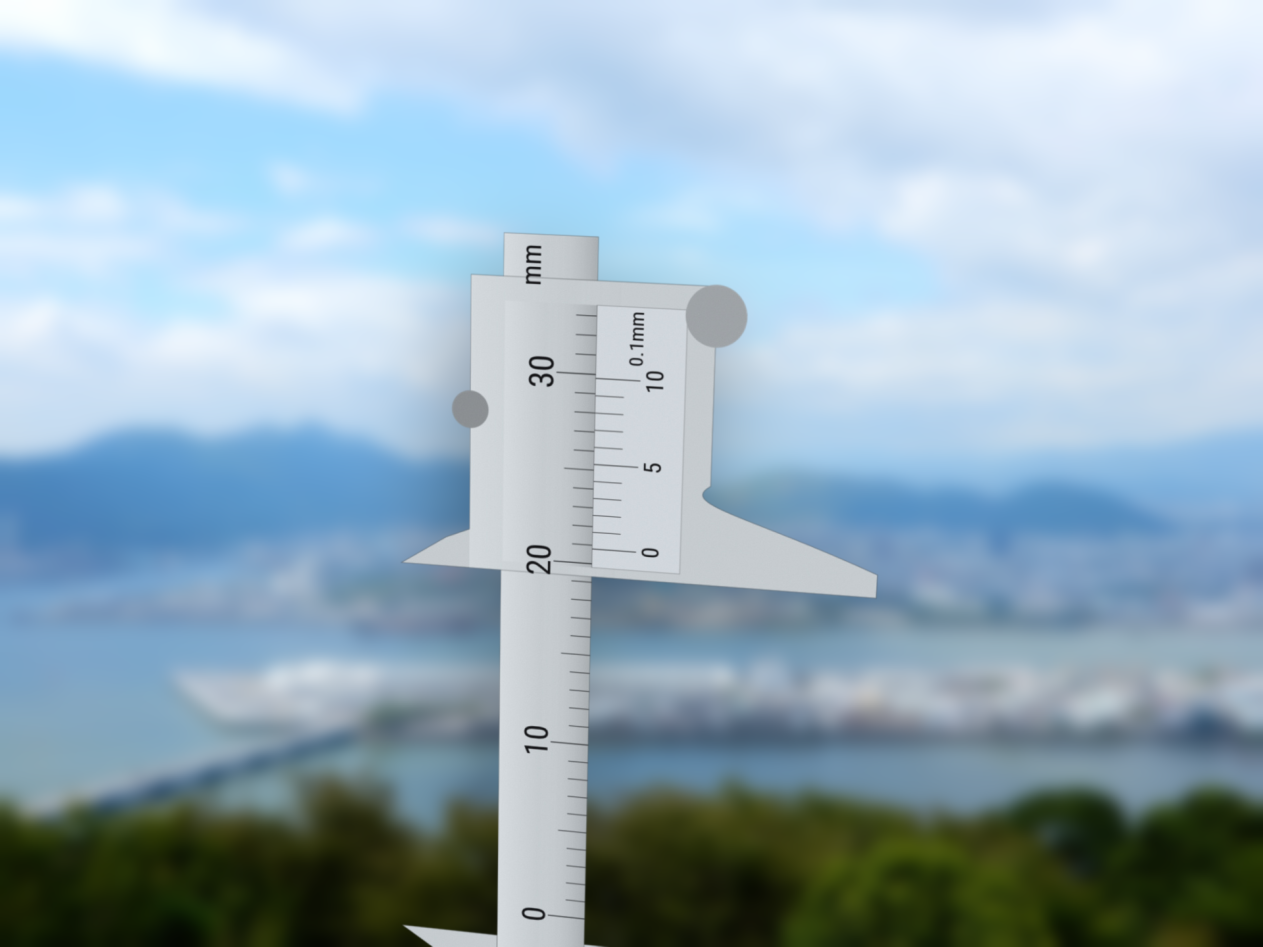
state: 20.8 mm
